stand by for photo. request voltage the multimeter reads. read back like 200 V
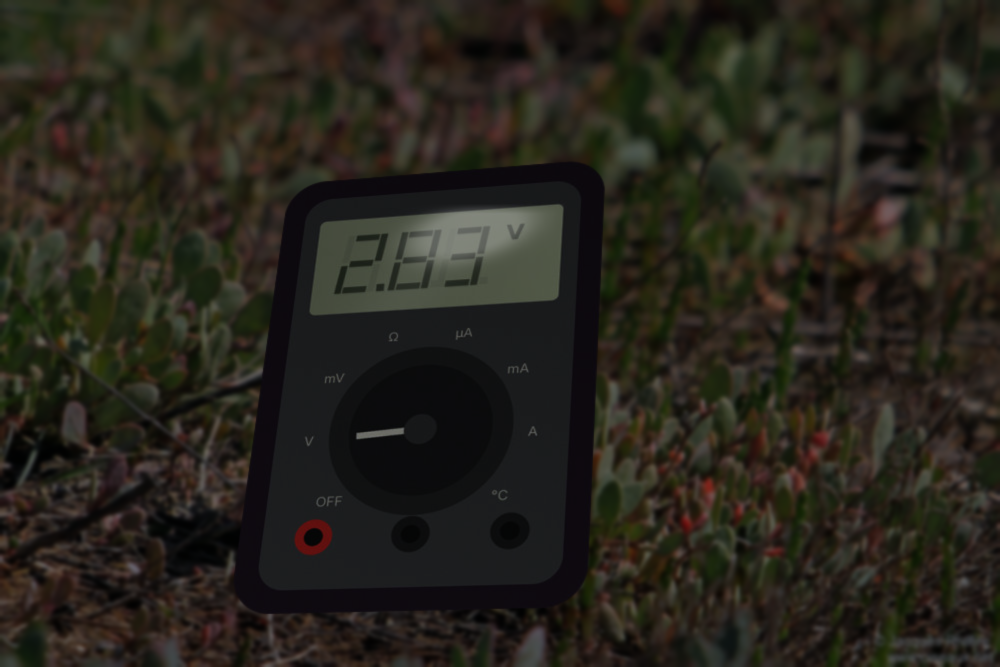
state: 2.83 V
